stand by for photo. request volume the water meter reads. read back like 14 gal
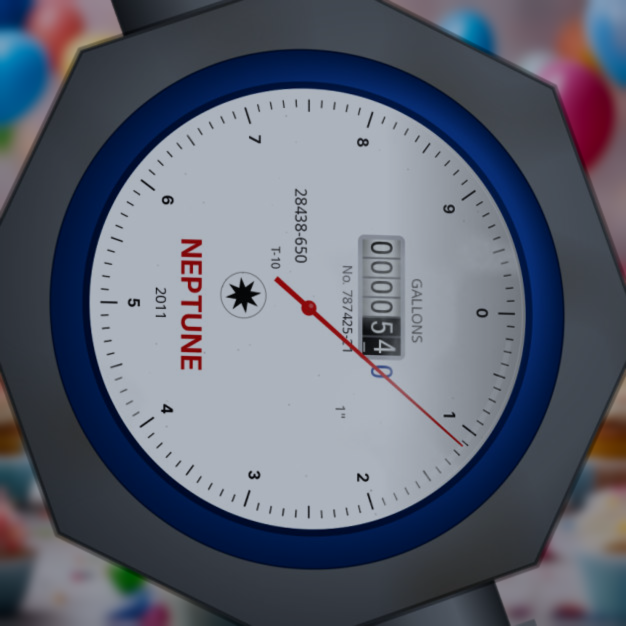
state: 541.1 gal
